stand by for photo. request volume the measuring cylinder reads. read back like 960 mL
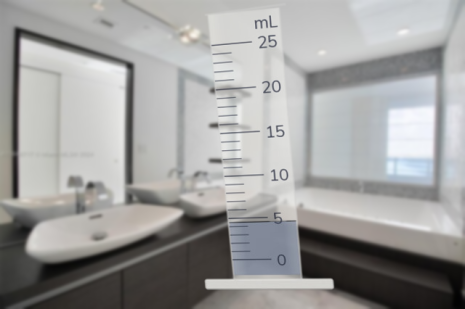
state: 4.5 mL
